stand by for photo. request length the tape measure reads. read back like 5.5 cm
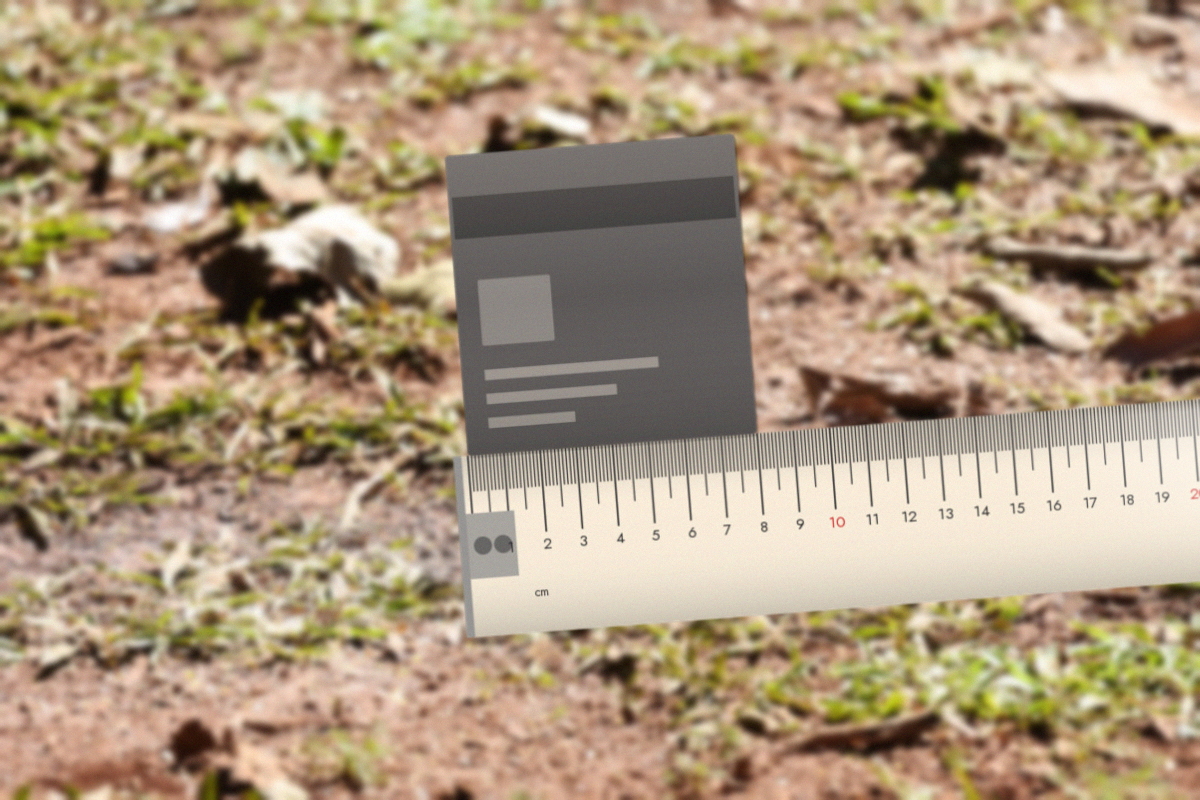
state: 8 cm
